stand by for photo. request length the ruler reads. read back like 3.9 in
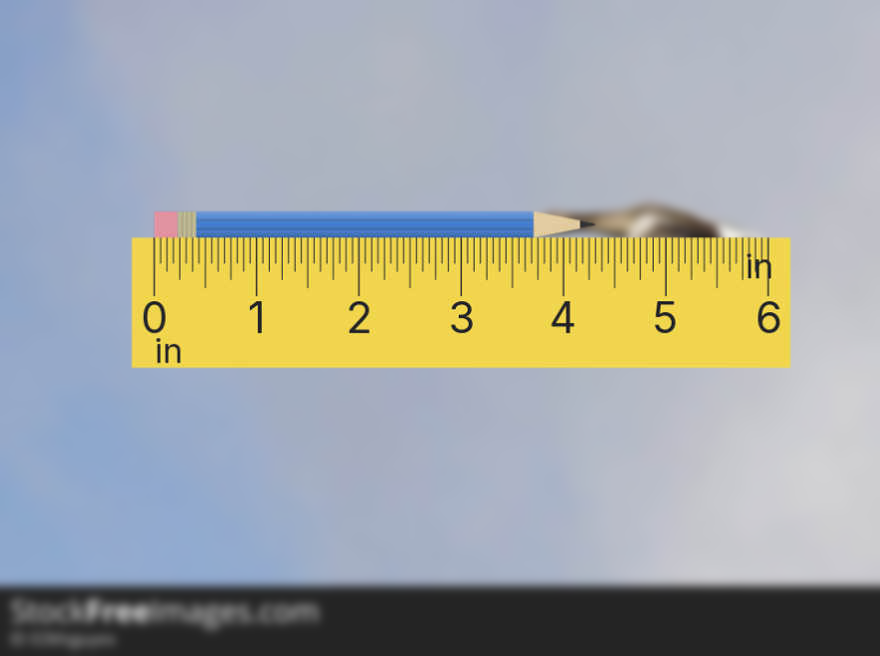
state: 4.3125 in
